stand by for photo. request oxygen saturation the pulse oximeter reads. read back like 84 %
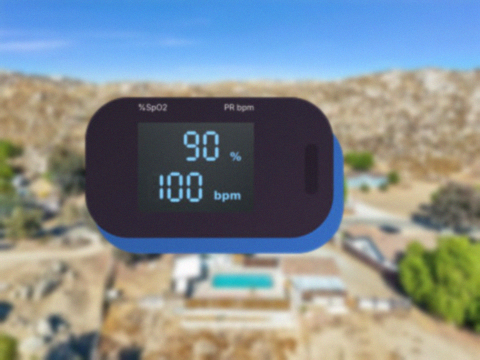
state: 90 %
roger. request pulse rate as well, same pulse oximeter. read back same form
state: 100 bpm
